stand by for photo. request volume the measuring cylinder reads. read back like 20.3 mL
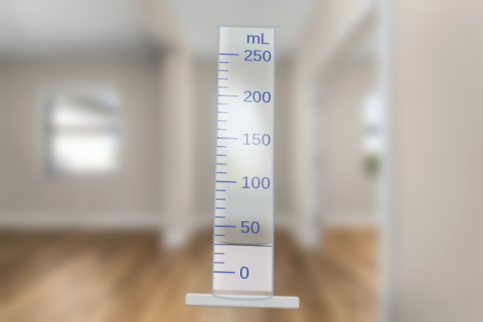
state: 30 mL
